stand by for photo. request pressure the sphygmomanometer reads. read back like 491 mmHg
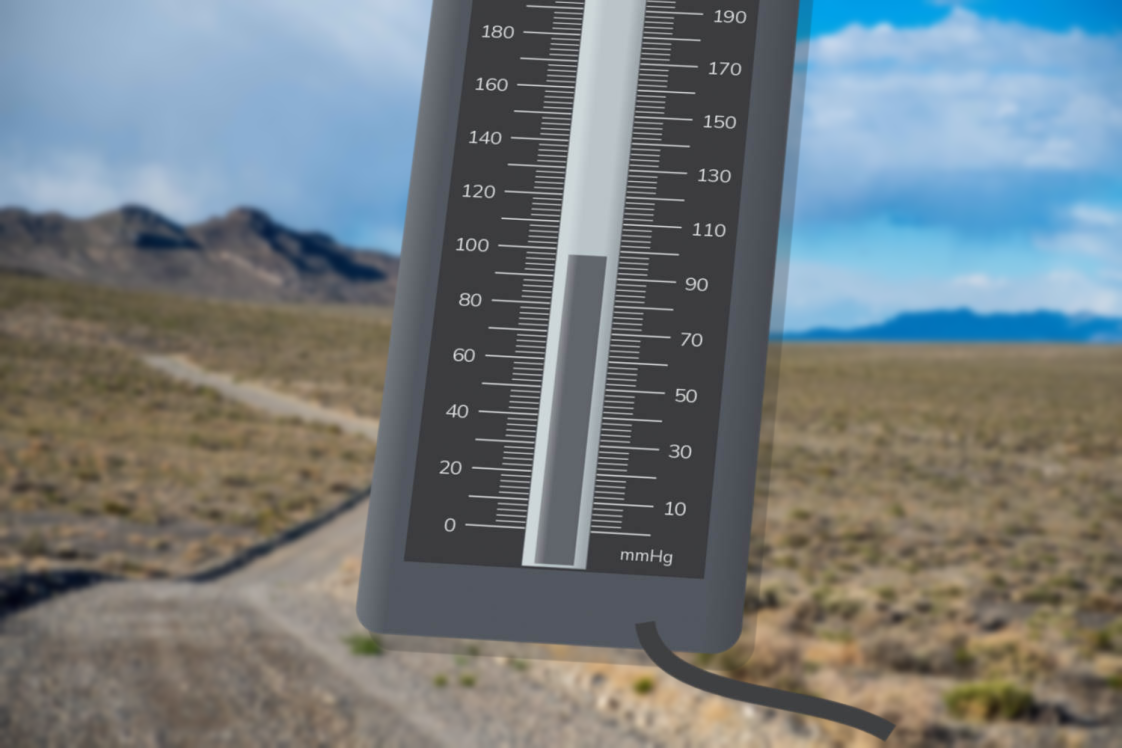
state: 98 mmHg
